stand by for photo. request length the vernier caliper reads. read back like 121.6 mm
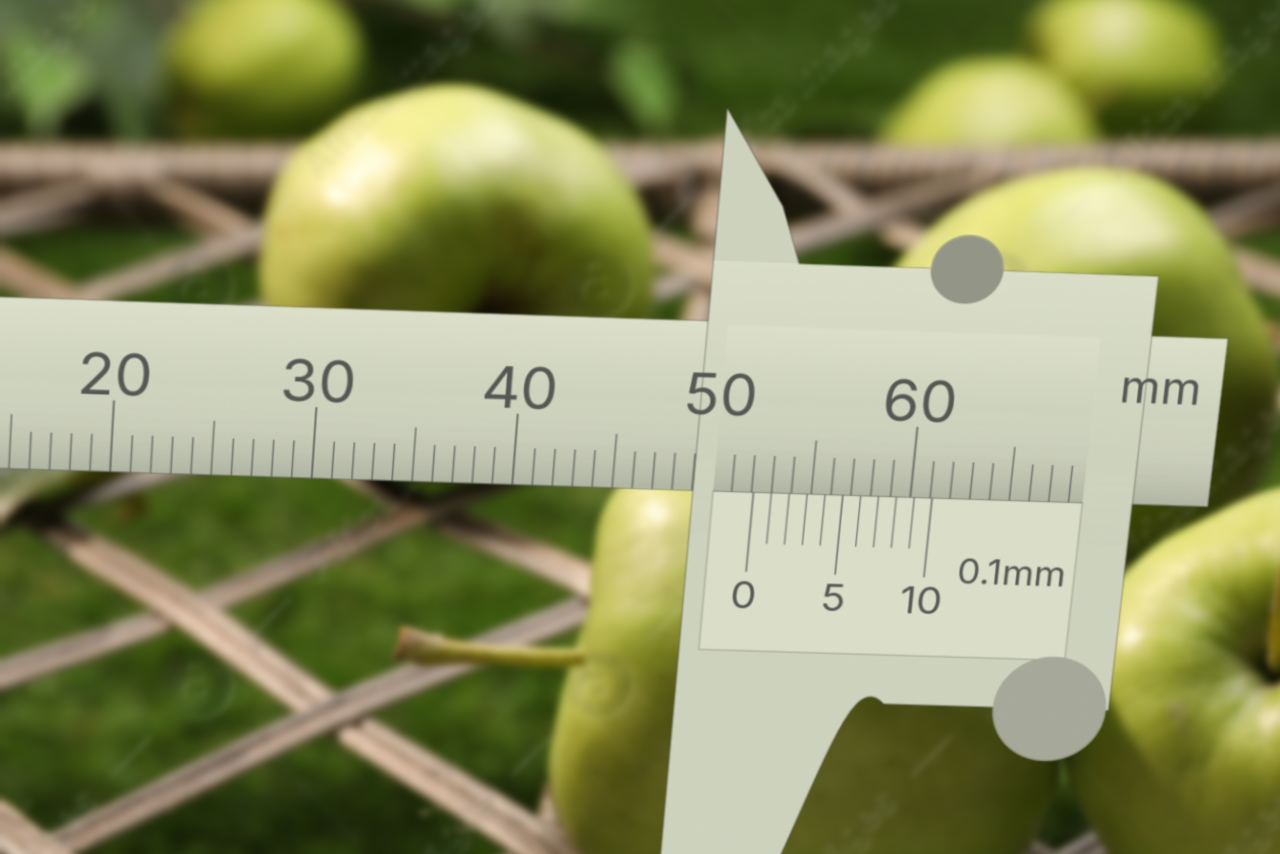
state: 52.1 mm
